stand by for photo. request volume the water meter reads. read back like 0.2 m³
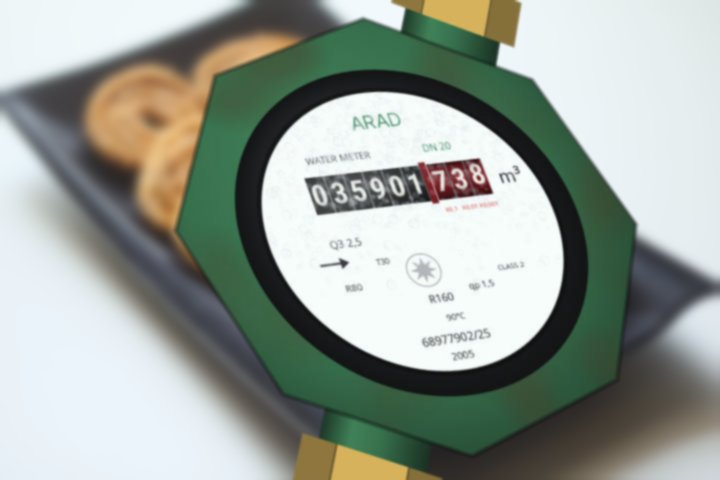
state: 35901.738 m³
